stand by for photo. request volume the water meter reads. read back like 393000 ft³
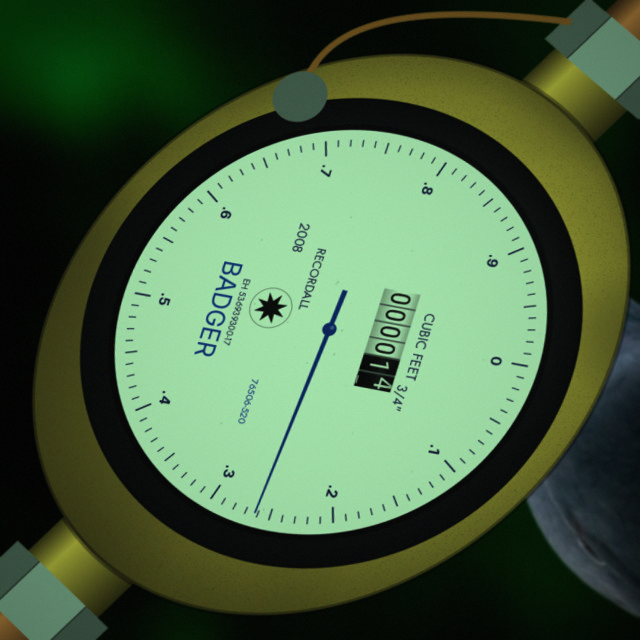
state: 14.26 ft³
